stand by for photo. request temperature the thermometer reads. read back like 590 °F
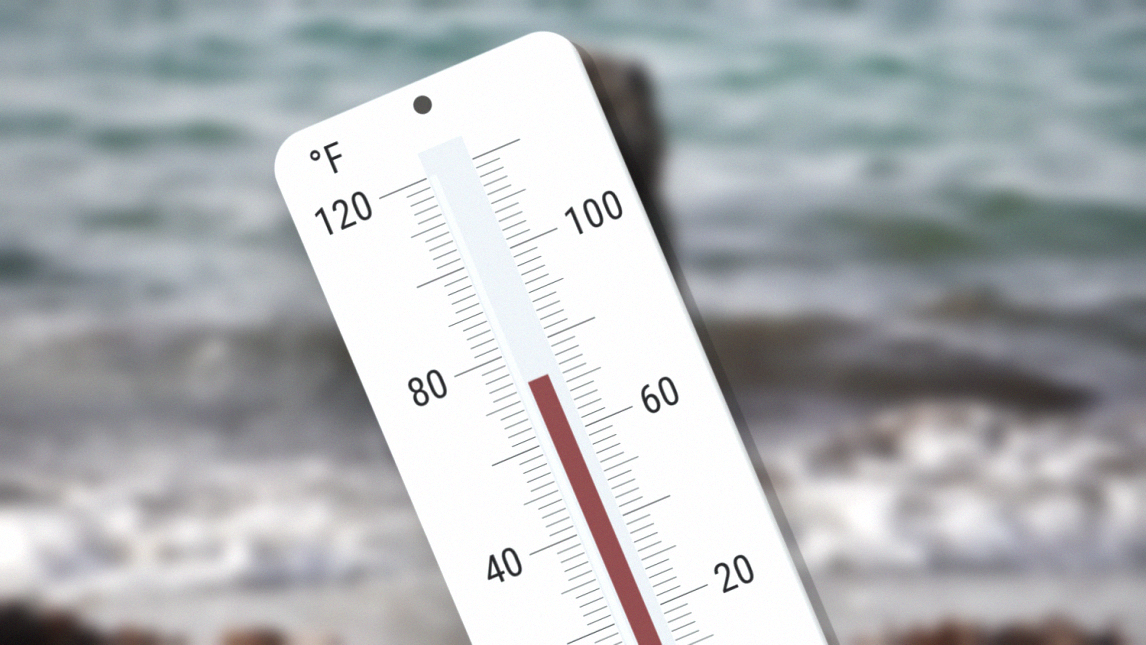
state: 73 °F
